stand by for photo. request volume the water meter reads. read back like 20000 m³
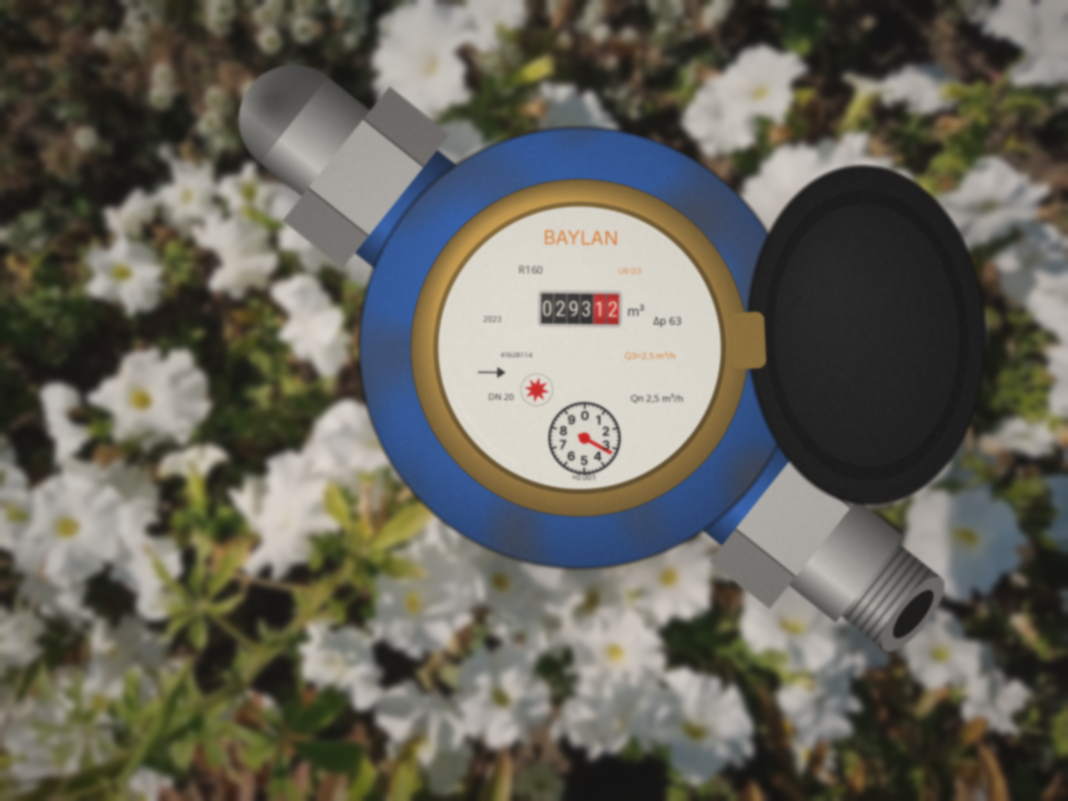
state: 293.123 m³
